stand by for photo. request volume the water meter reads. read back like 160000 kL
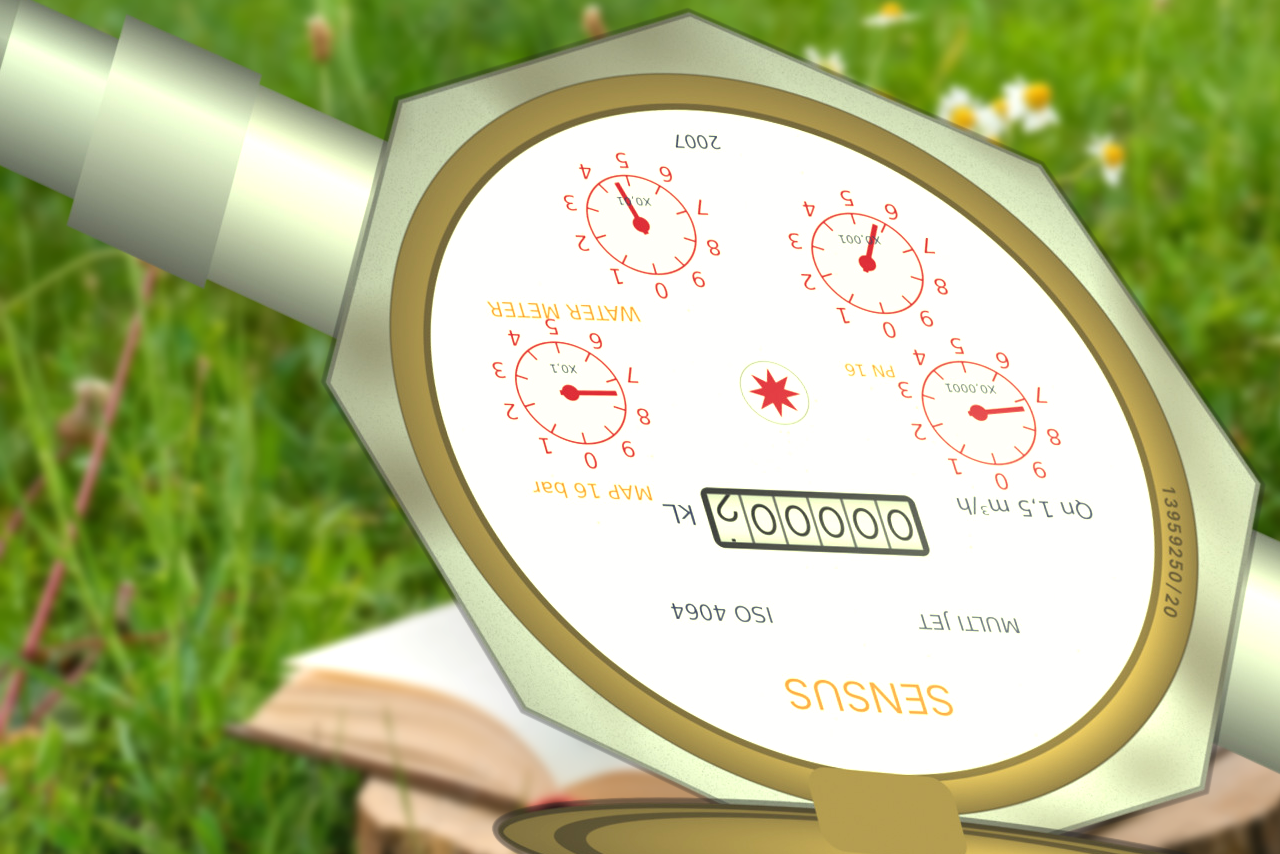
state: 1.7457 kL
